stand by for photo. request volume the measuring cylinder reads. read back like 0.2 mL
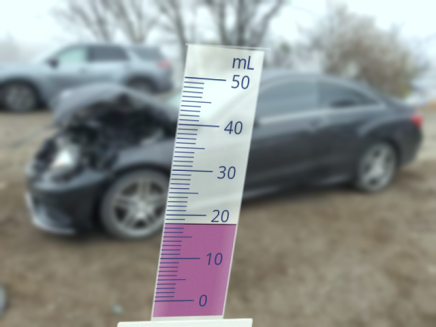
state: 18 mL
